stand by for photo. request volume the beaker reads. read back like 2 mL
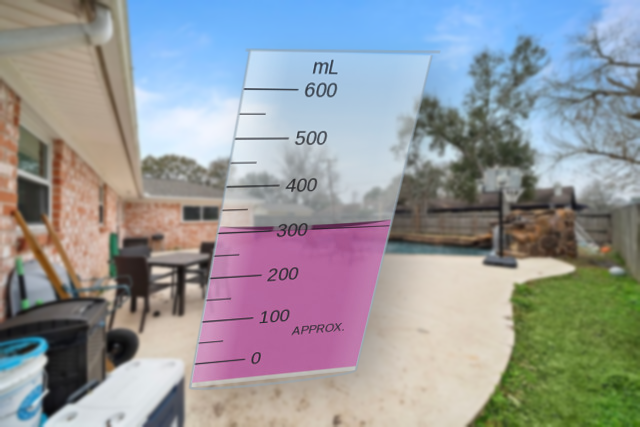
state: 300 mL
